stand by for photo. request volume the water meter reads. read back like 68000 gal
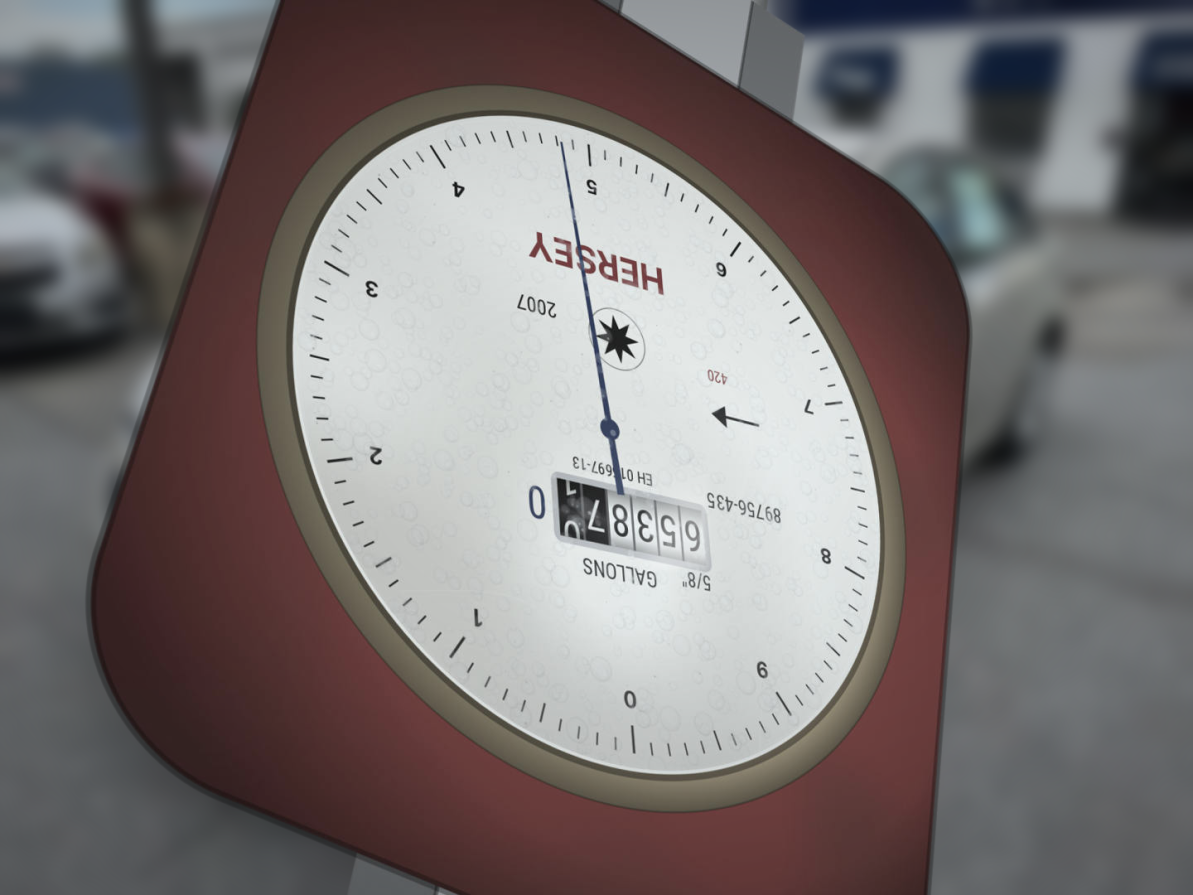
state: 6538704.8 gal
